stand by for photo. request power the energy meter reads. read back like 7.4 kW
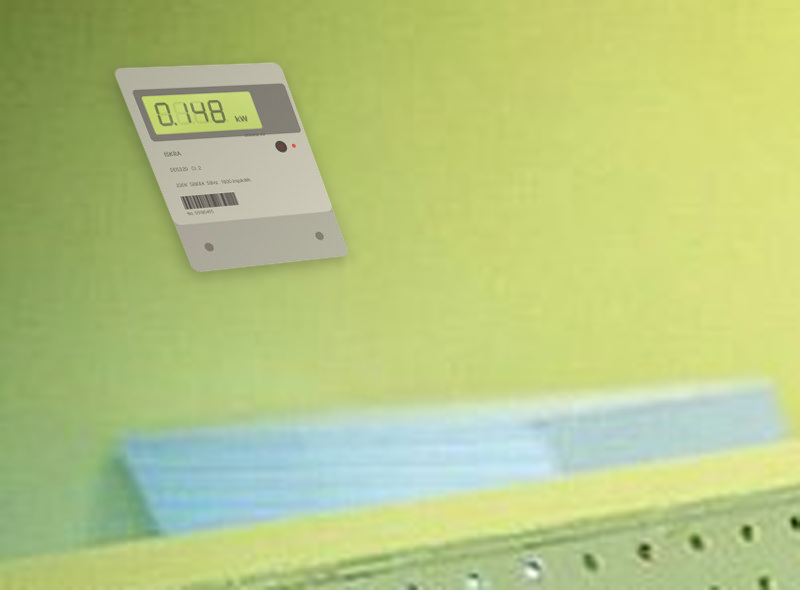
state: 0.148 kW
